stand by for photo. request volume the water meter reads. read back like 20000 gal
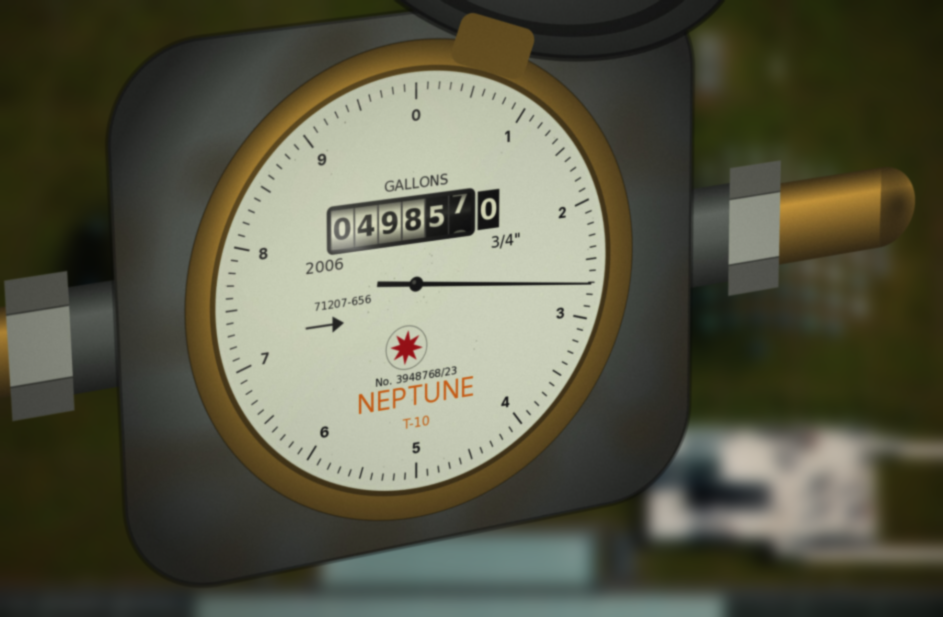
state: 498572.7 gal
